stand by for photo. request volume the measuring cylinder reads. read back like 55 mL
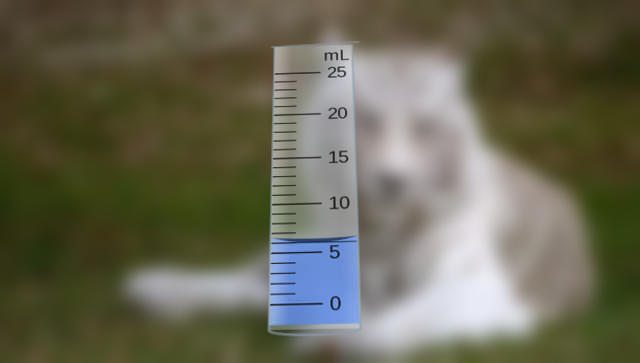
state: 6 mL
